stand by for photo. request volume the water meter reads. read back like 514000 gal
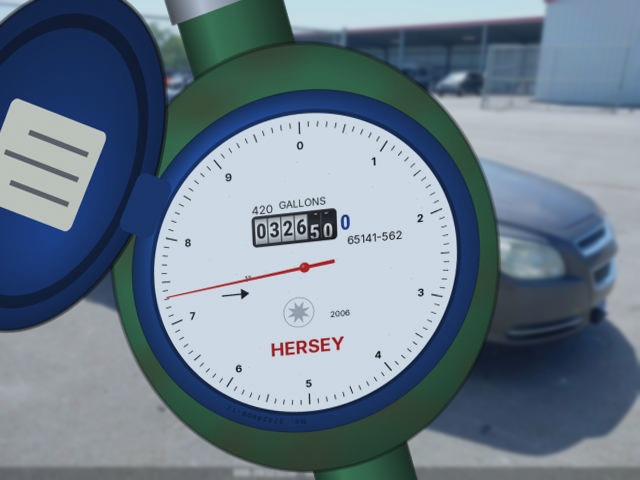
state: 326497.3 gal
